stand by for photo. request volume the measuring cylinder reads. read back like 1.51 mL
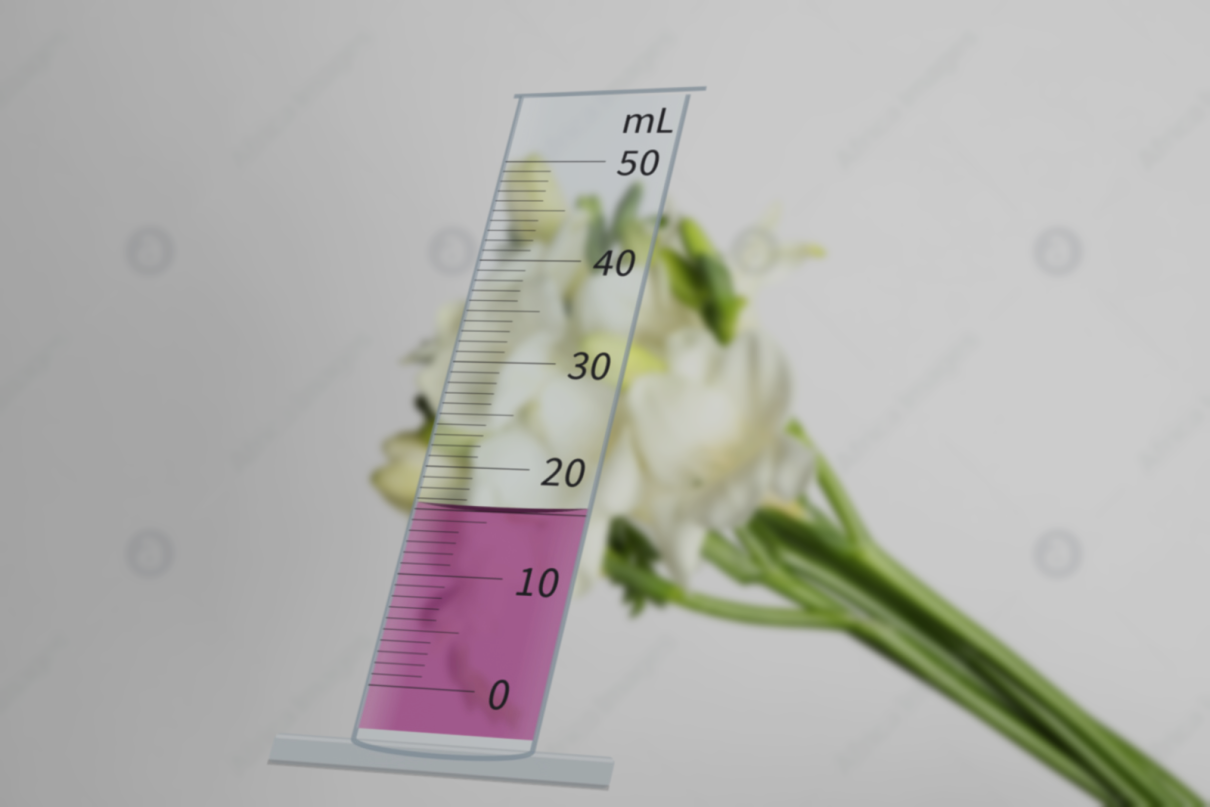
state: 16 mL
